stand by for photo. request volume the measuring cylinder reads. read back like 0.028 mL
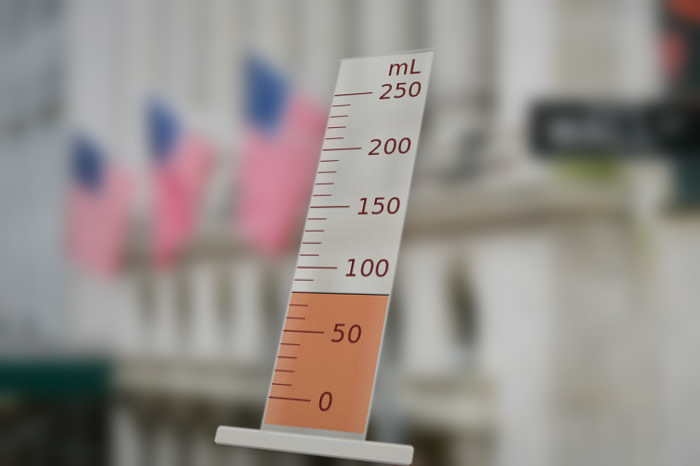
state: 80 mL
